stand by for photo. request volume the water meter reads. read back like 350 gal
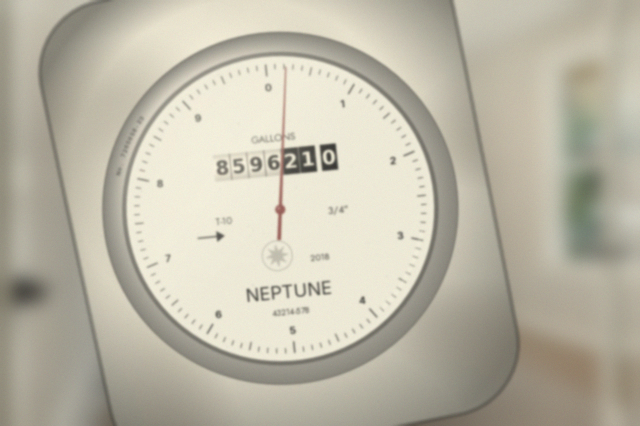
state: 8596210.2 gal
